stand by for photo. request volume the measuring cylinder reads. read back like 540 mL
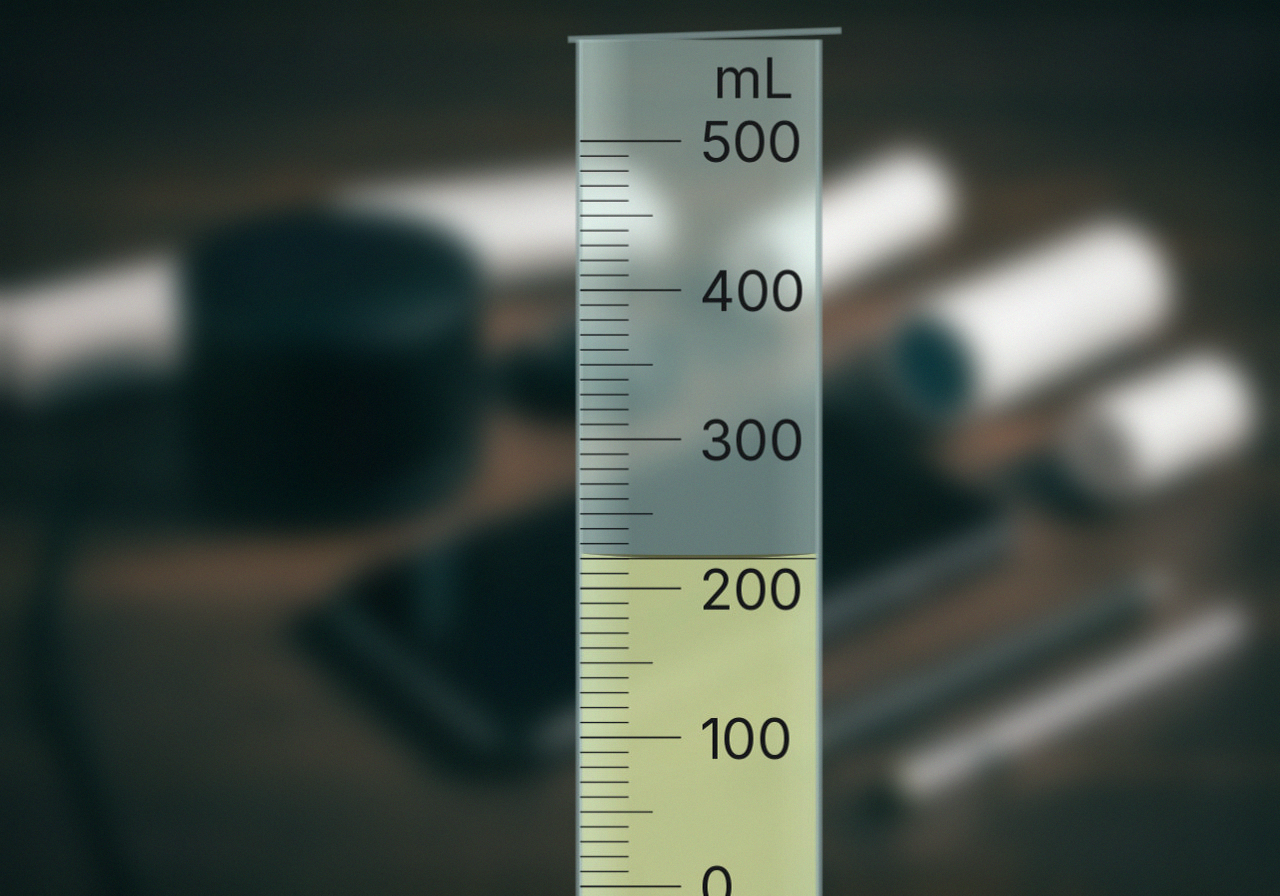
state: 220 mL
